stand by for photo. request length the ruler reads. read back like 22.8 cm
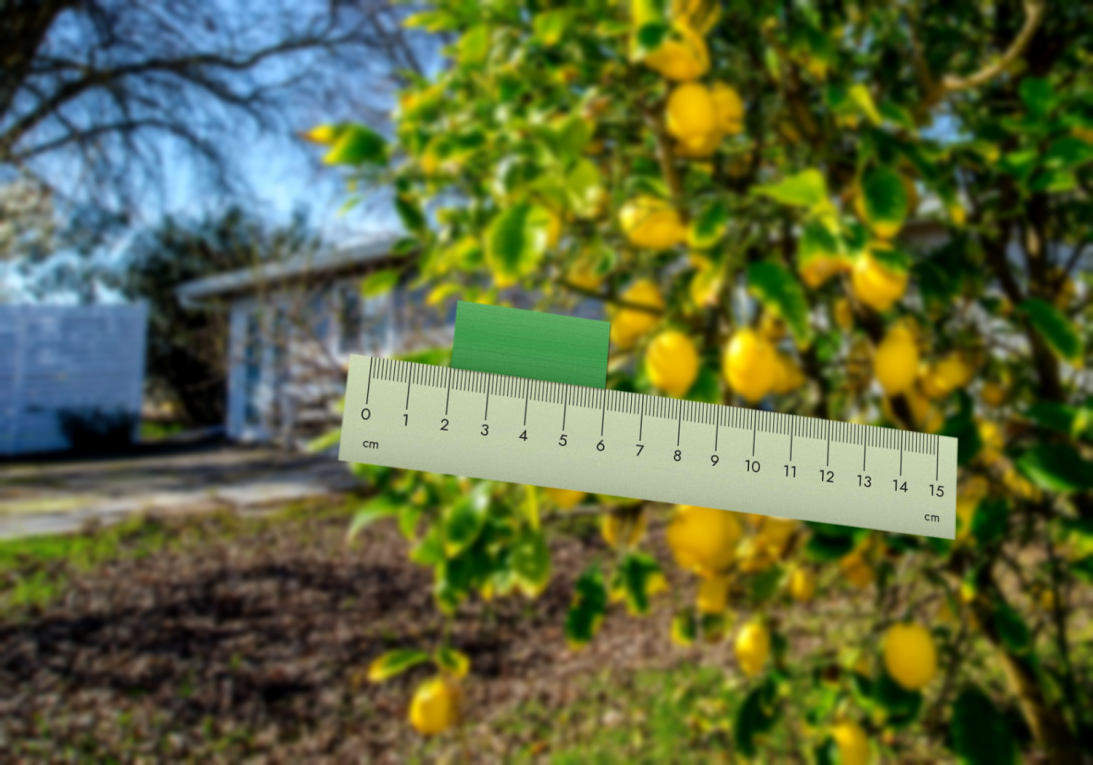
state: 4 cm
